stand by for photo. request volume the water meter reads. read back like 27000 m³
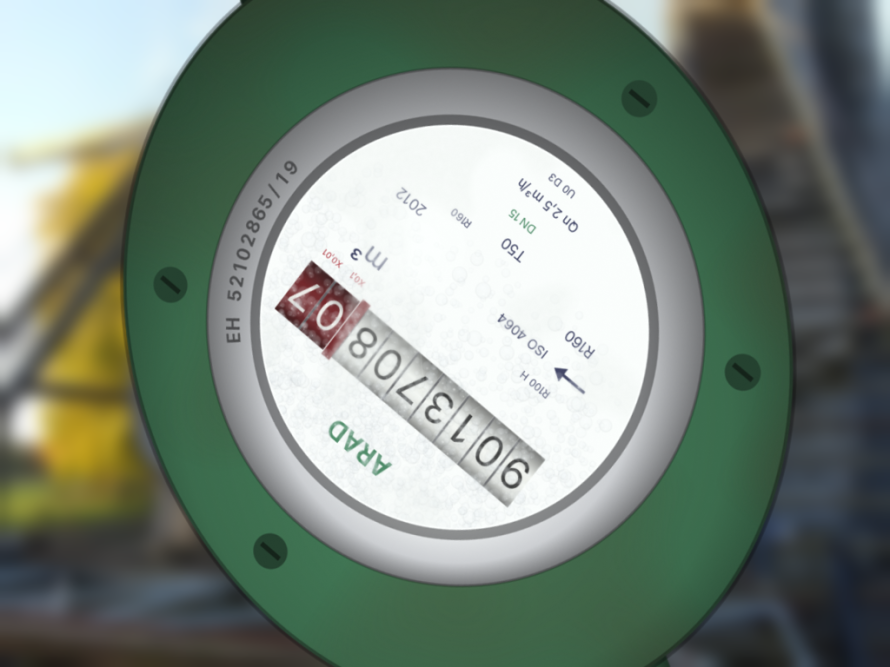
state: 9013708.07 m³
